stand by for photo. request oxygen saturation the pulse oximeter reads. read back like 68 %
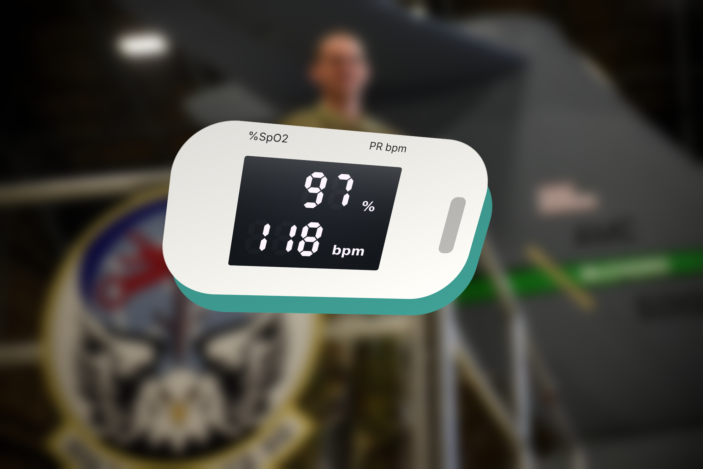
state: 97 %
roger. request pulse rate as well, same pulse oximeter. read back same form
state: 118 bpm
